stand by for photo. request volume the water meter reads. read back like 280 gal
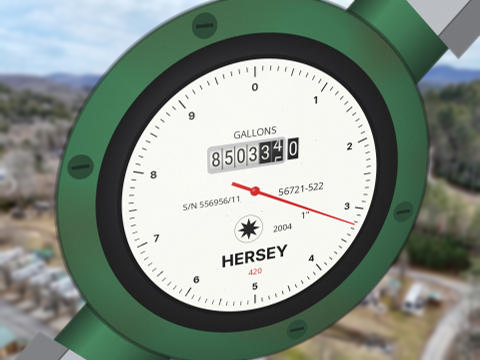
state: 8503343.2 gal
